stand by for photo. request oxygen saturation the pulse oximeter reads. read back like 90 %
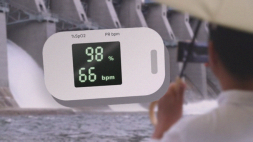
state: 98 %
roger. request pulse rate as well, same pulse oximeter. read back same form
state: 66 bpm
